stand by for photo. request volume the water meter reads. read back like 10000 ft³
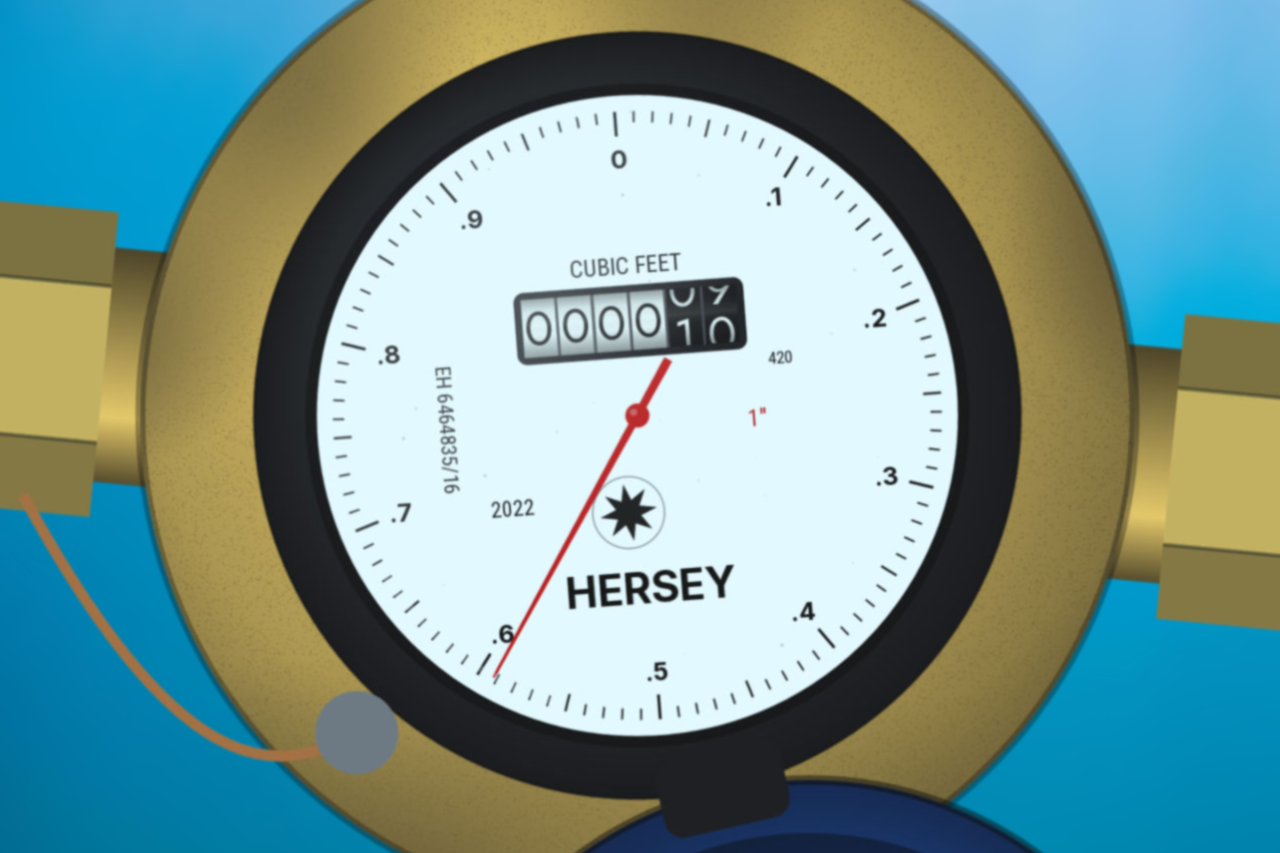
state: 9.59 ft³
